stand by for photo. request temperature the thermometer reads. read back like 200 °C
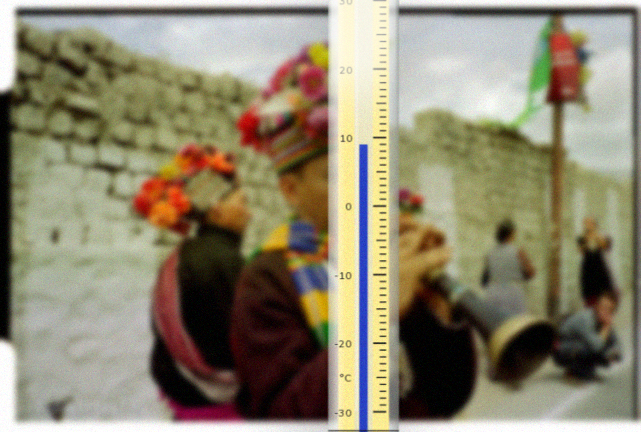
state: 9 °C
